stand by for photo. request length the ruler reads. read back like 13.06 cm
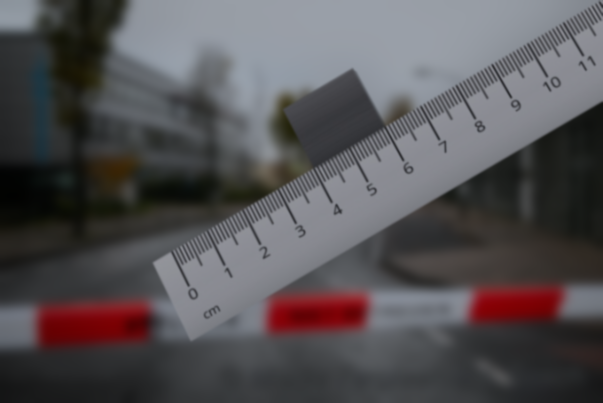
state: 2 cm
